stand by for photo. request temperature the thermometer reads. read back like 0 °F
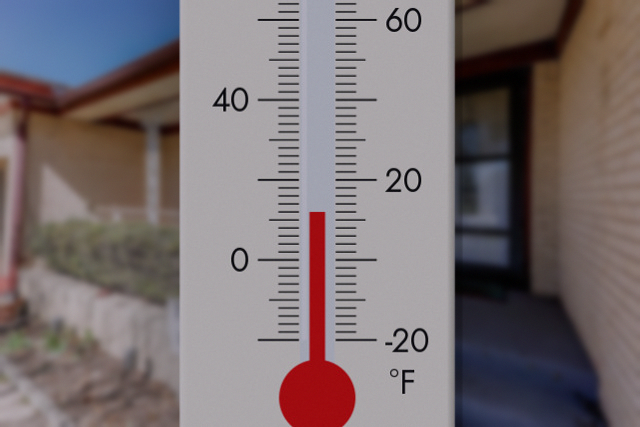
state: 12 °F
